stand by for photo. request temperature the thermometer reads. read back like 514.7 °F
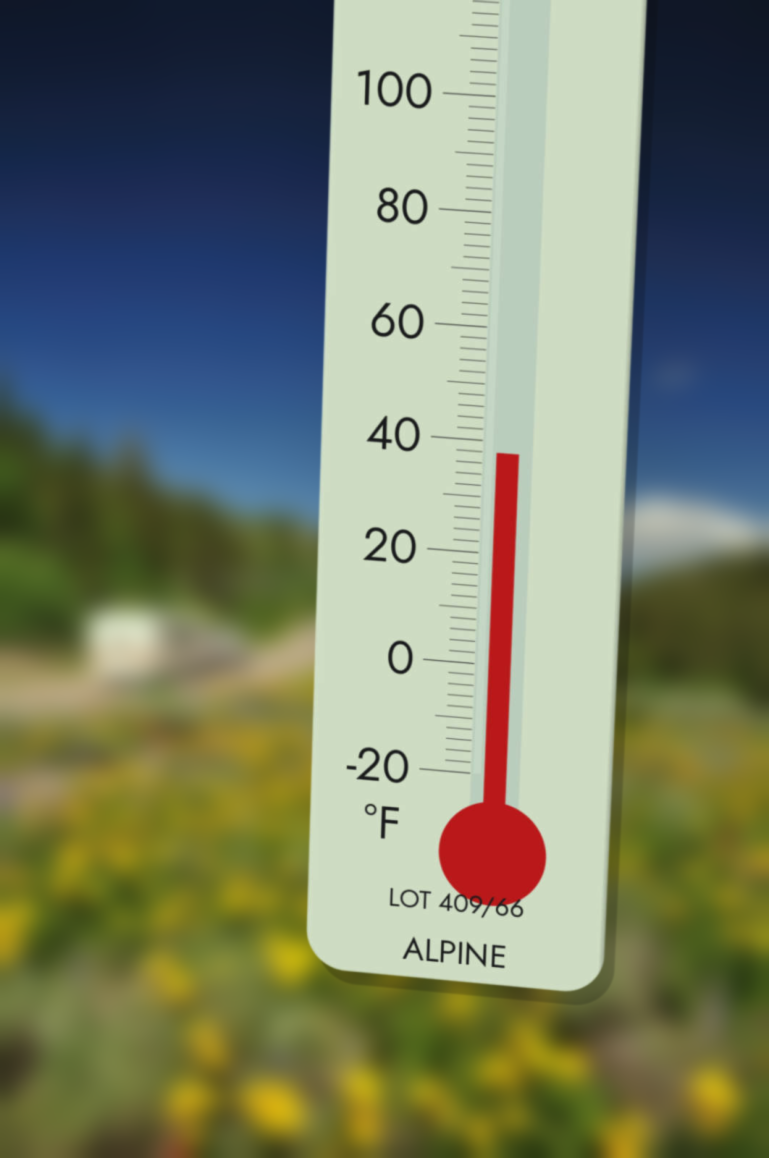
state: 38 °F
